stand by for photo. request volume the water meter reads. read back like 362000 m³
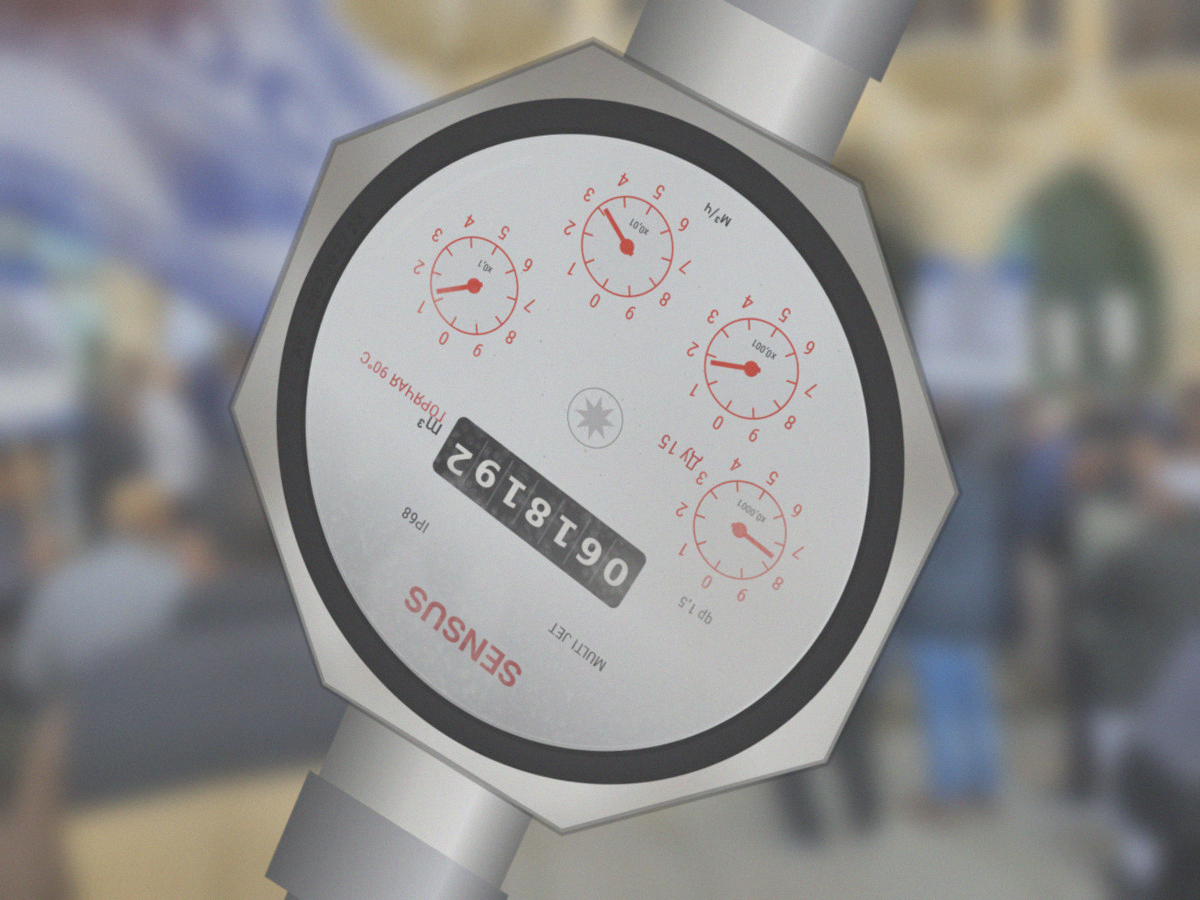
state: 618192.1317 m³
